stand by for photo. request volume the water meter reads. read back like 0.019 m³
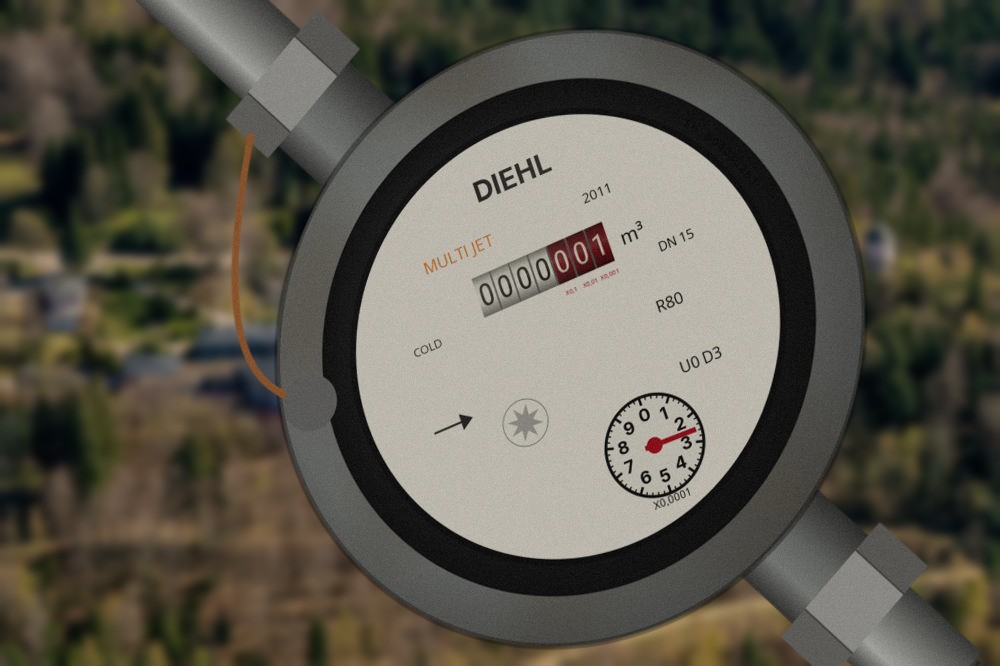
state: 0.0012 m³
